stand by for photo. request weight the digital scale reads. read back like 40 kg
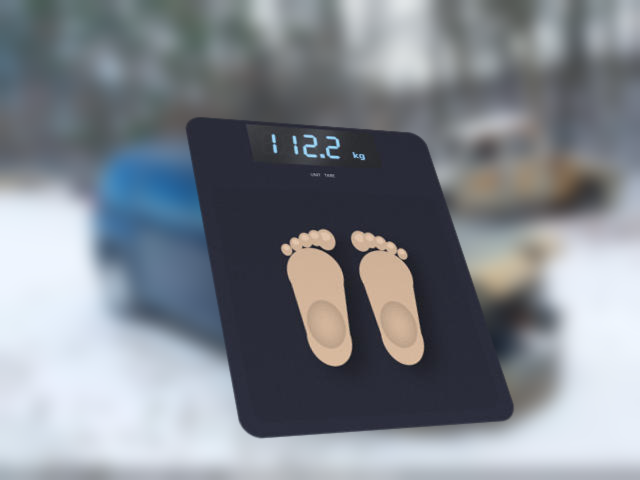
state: 112.2 kg
